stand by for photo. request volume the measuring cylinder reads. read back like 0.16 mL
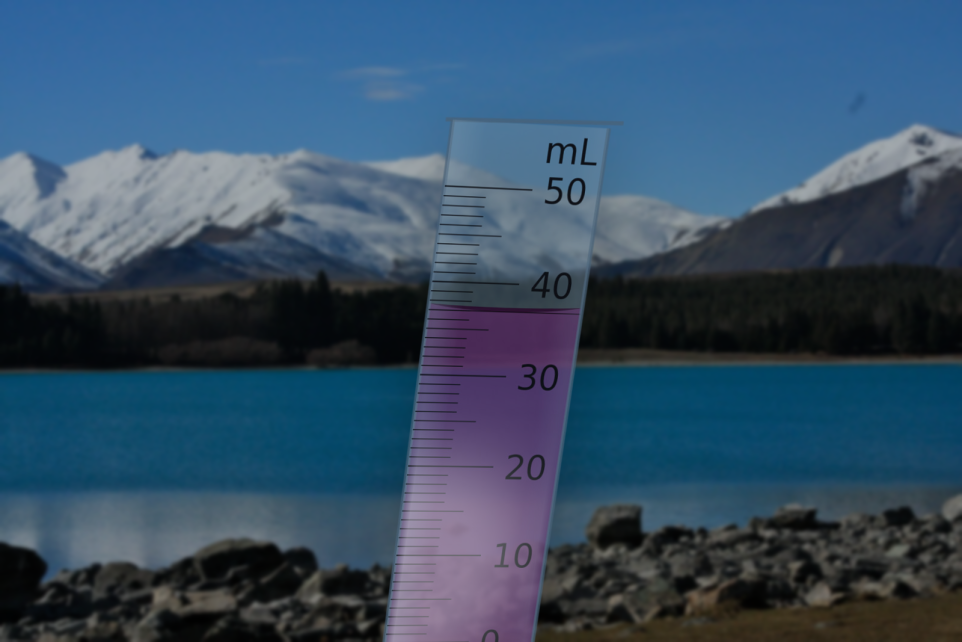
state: 37 mL
